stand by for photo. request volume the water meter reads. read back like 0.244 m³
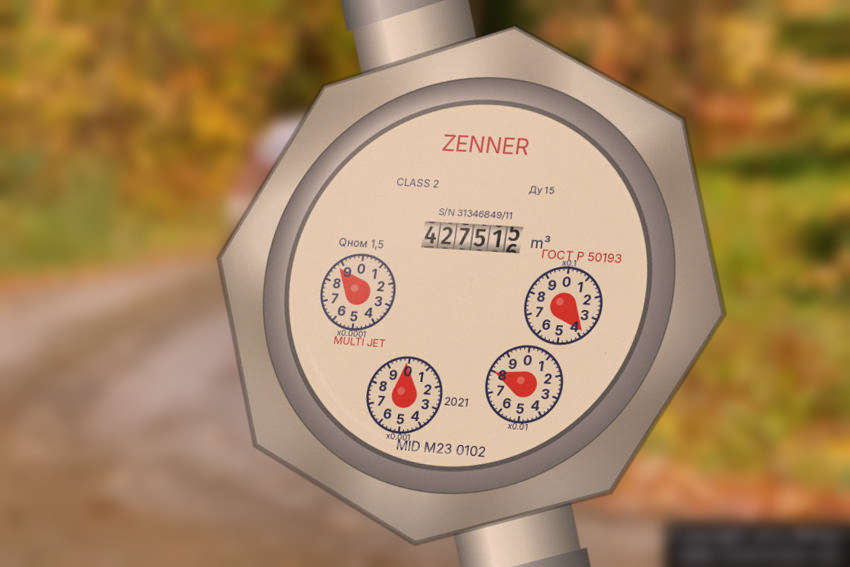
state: 427515.3798 m³
